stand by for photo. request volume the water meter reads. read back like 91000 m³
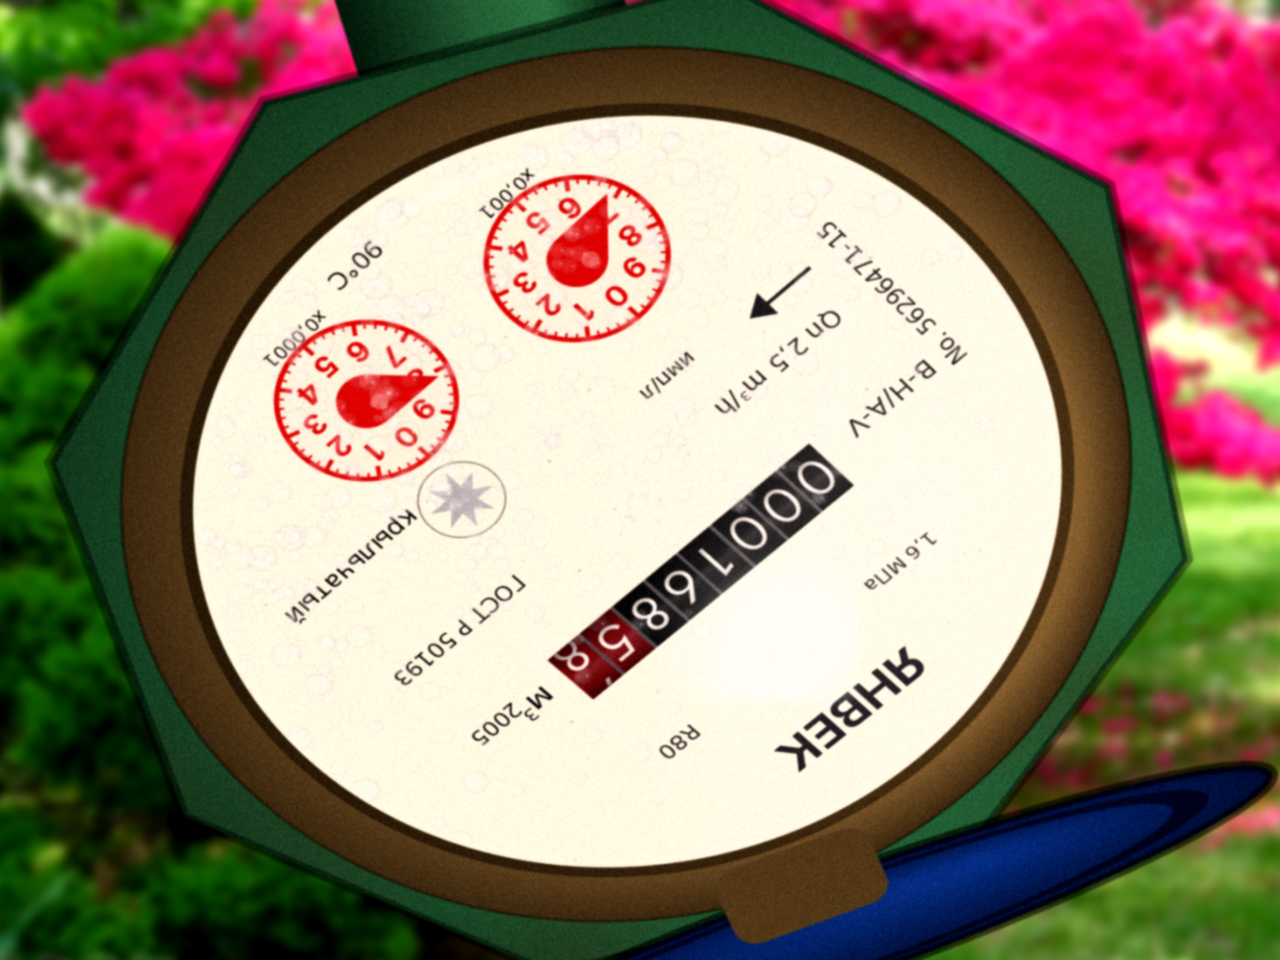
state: 168.5768 m³
